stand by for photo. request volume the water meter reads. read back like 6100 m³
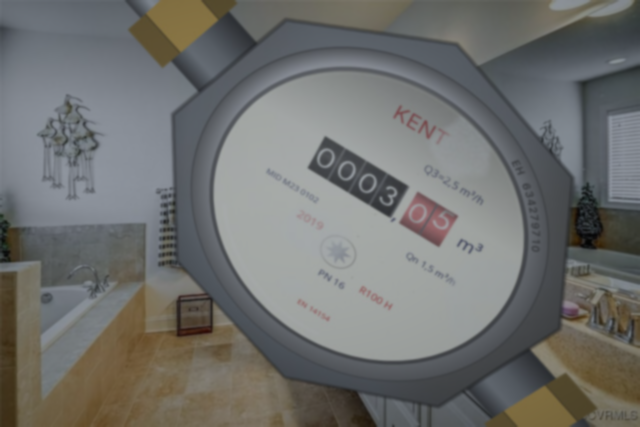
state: 3.05 m³
